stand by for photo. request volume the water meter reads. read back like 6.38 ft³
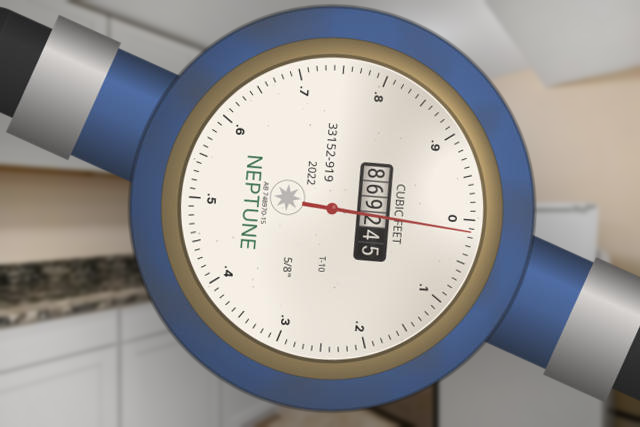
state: 869245.01 ft³
